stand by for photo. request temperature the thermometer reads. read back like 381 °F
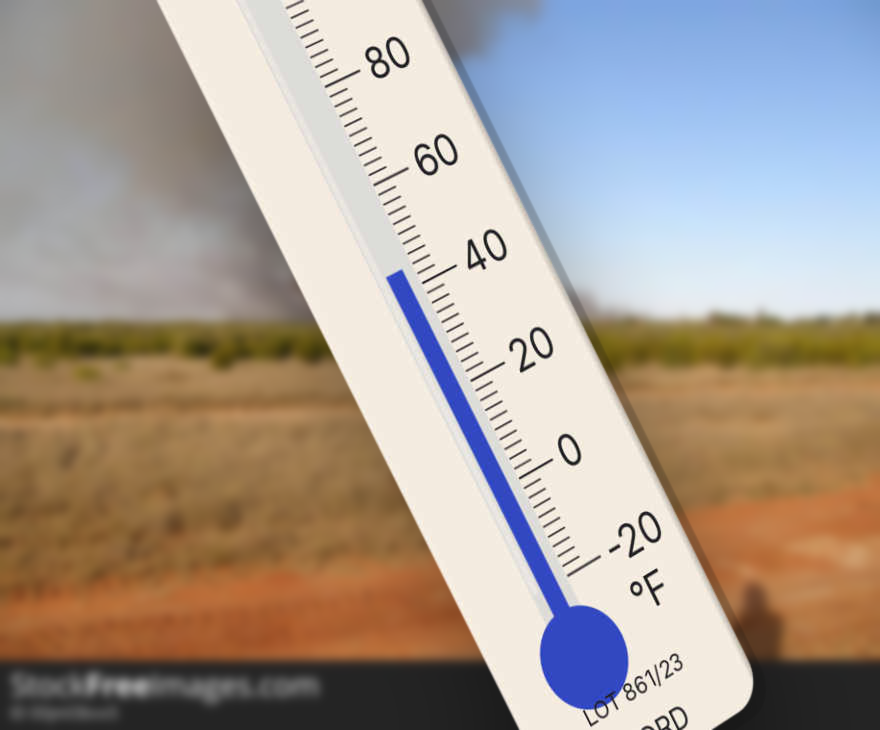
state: 44 °F
